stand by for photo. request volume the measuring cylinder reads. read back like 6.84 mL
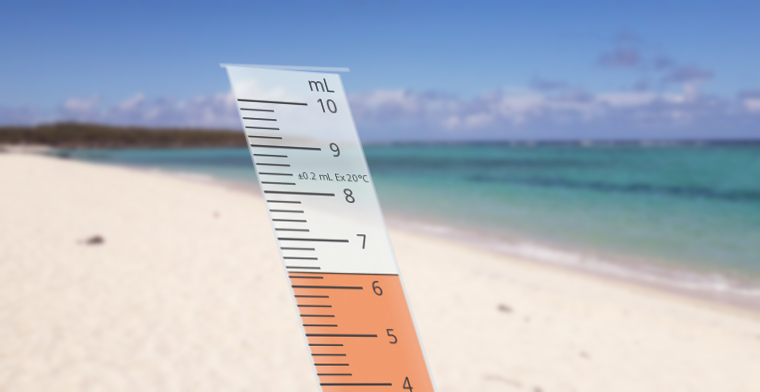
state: 6.3 mL
